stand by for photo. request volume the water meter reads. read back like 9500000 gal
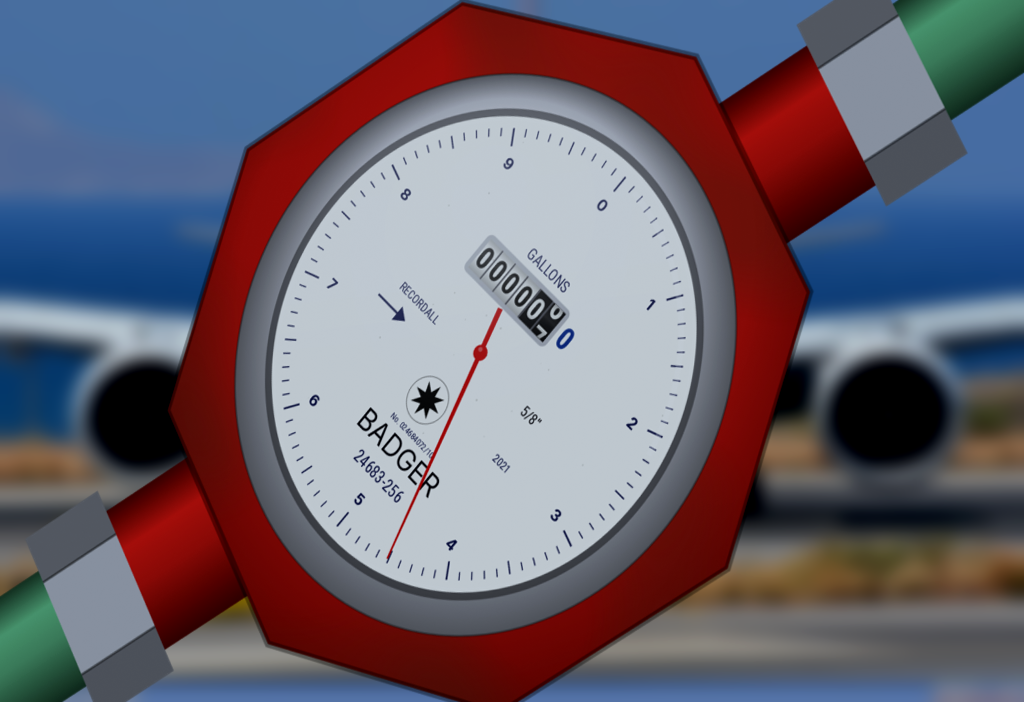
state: 64.5 gal
